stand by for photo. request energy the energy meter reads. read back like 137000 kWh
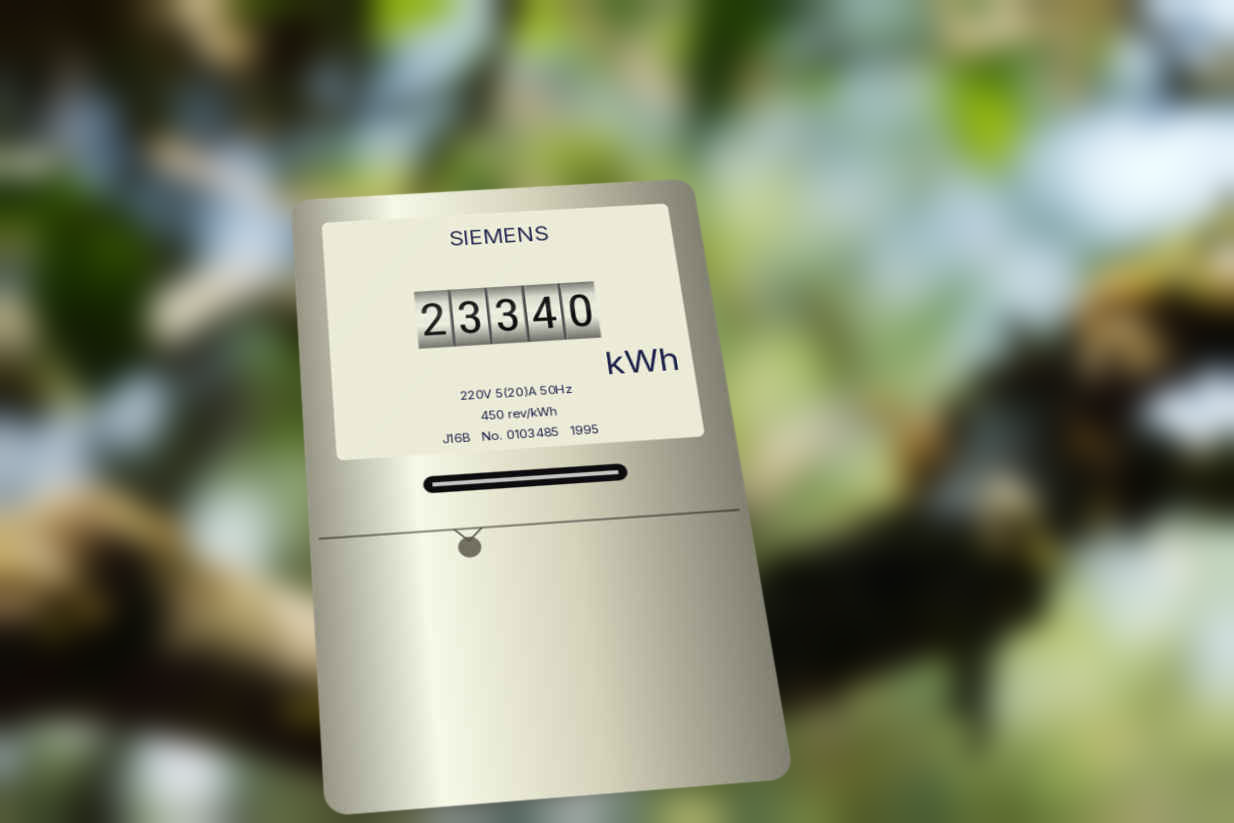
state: 23340 kWh
